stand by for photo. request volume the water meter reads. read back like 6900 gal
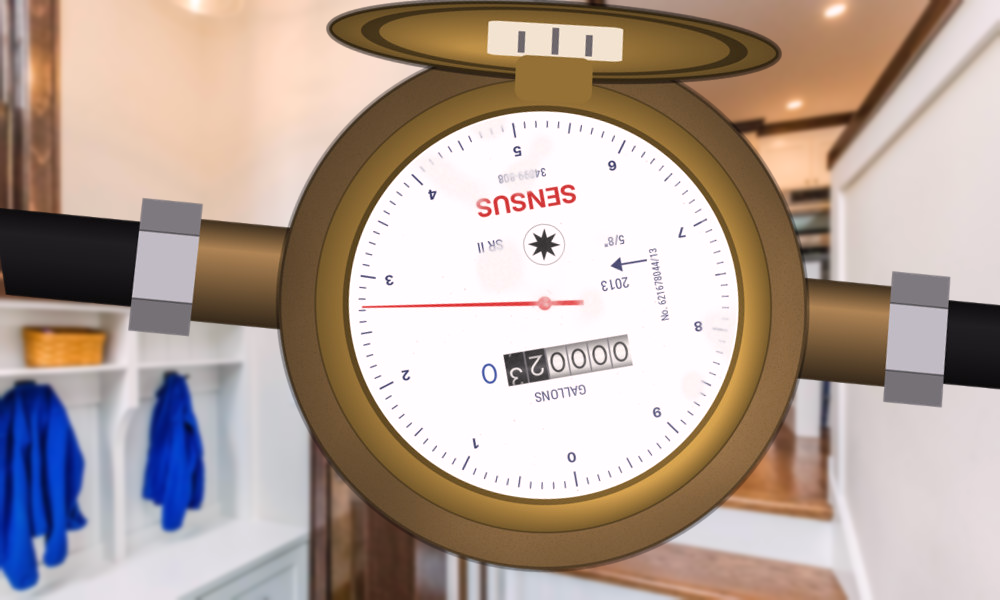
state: 232.7 gal
